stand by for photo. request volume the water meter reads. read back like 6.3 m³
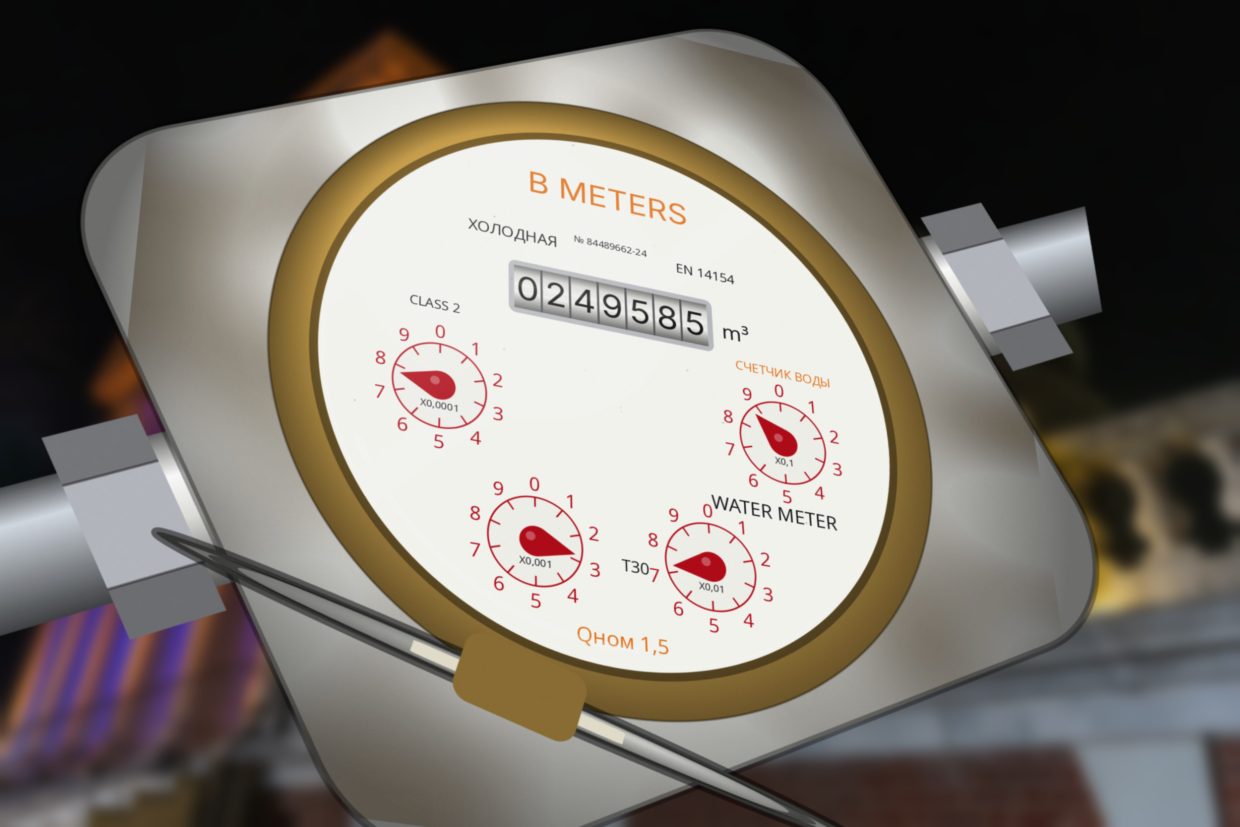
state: 249585.8727 m³
